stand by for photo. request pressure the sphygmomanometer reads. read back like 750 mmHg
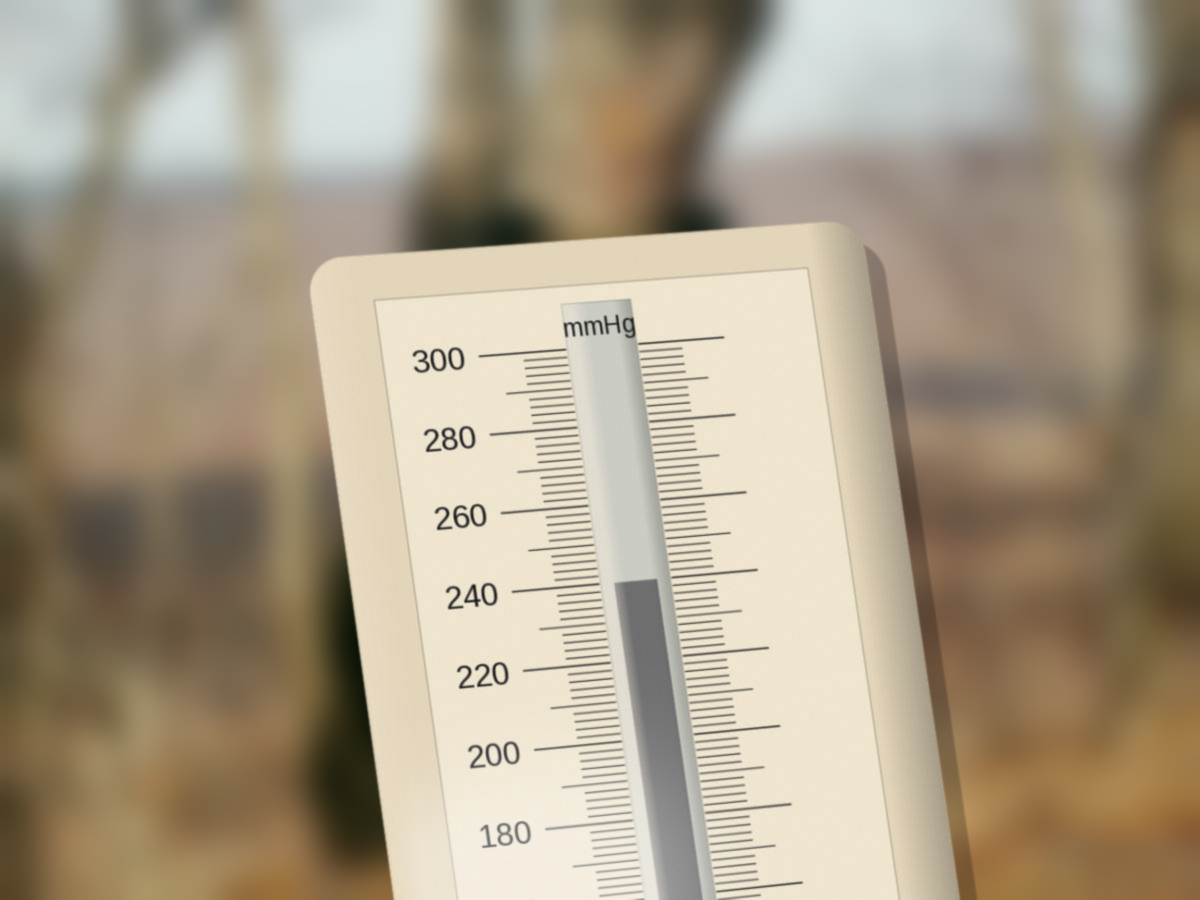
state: 240 mmHg
